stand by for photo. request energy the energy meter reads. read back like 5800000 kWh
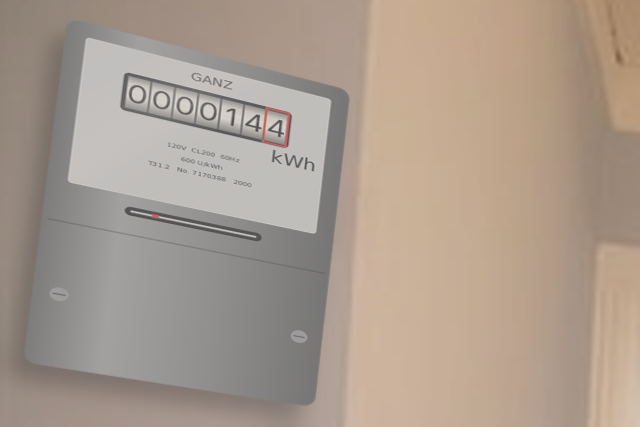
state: 14.4 kWh
